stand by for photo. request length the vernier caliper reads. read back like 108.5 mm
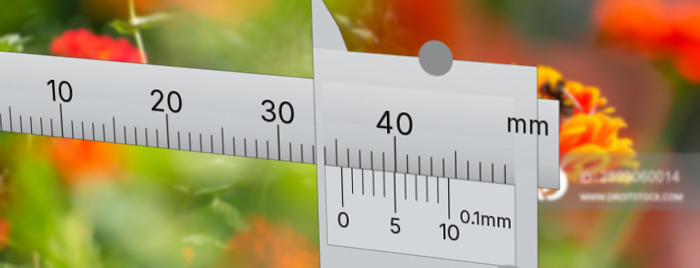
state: 35.4 mm
